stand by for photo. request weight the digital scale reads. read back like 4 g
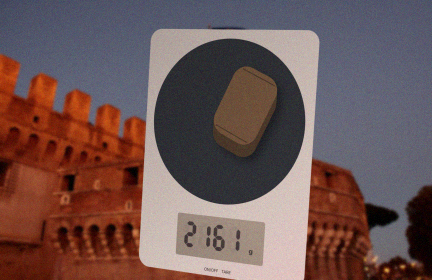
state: 2161 g
